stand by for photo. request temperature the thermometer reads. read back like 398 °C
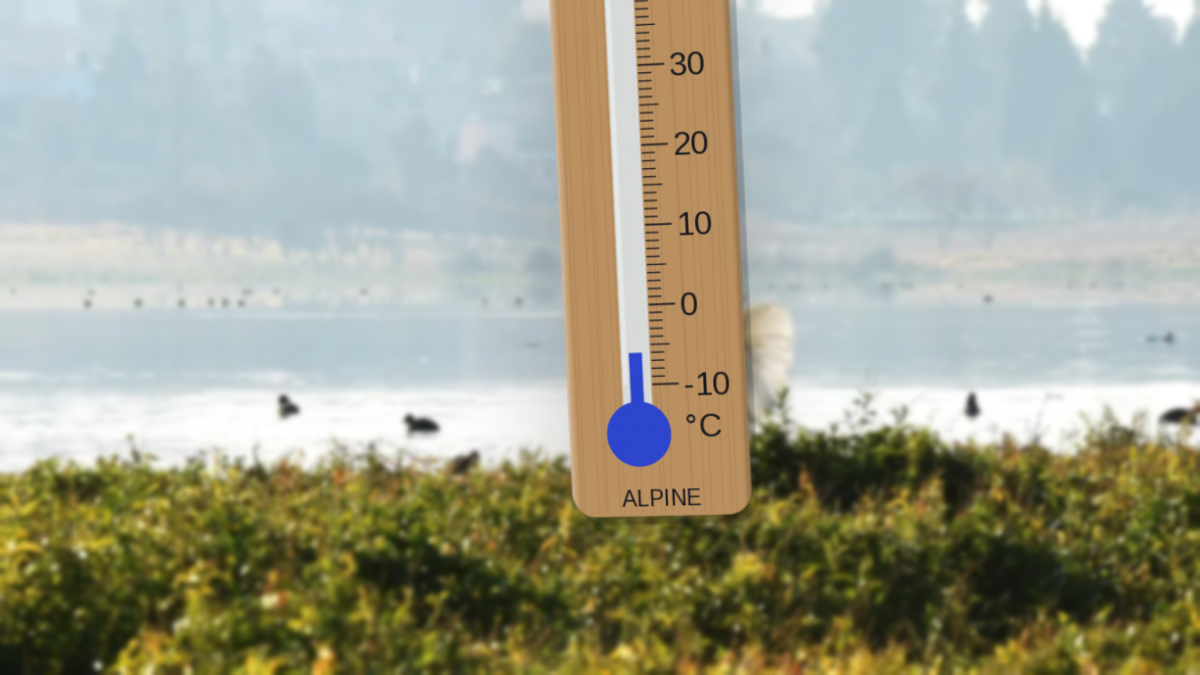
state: -6 °C
